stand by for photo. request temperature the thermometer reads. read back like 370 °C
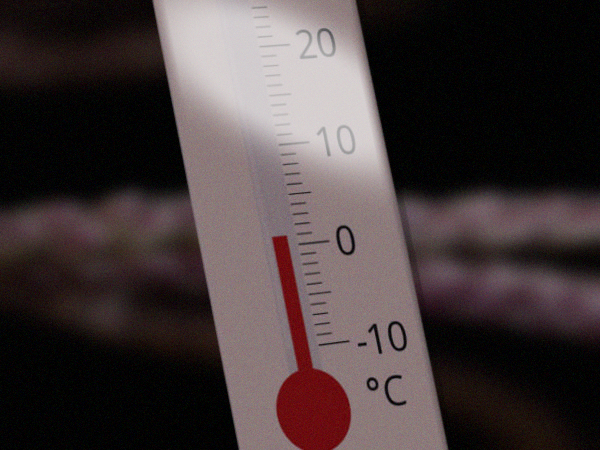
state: 1 °C
